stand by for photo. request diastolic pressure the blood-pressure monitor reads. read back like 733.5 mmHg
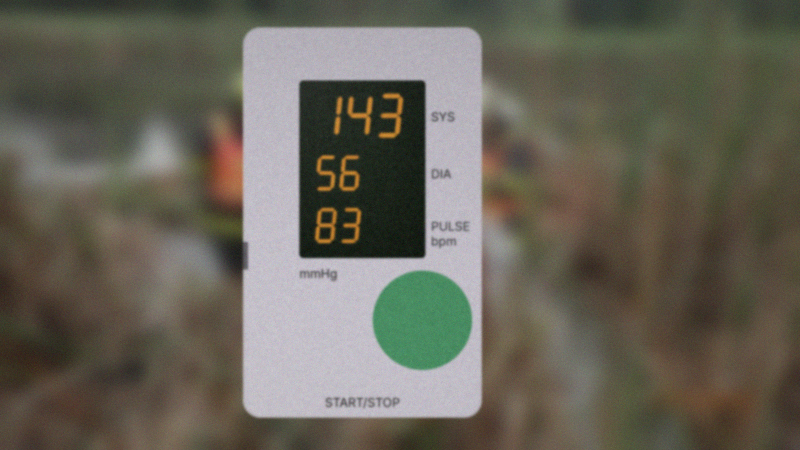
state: 56 mmHg
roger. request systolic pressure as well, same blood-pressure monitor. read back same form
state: 143 mmHg
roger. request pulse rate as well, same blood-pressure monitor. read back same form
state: 83 bpm
